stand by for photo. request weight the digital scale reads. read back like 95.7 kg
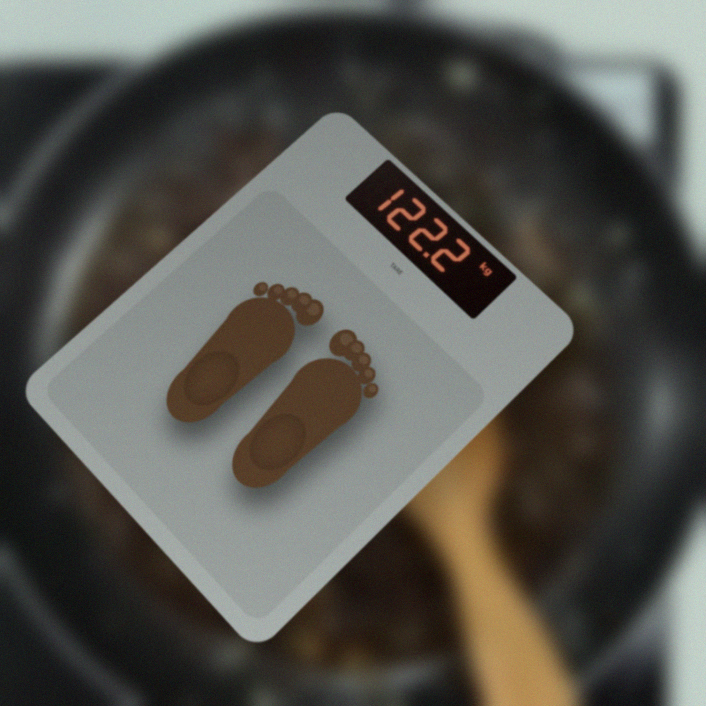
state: 122.2 kg
